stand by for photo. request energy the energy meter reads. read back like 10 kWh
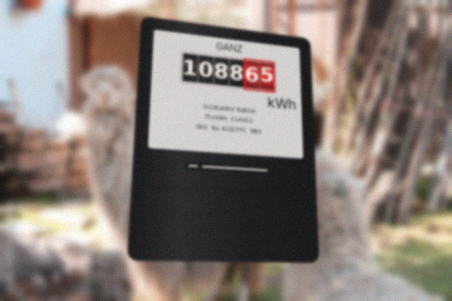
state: 1088.65 kWh
